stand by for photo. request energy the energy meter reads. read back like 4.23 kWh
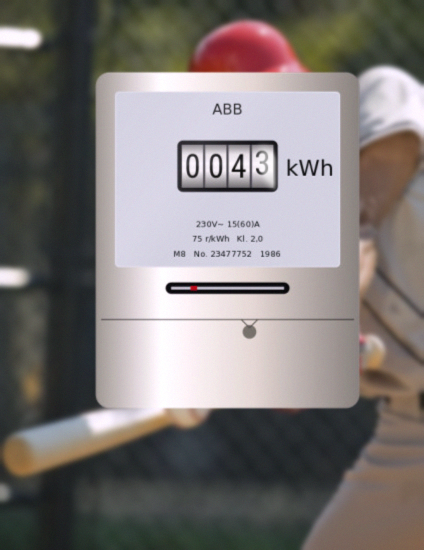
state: 43 kWh
